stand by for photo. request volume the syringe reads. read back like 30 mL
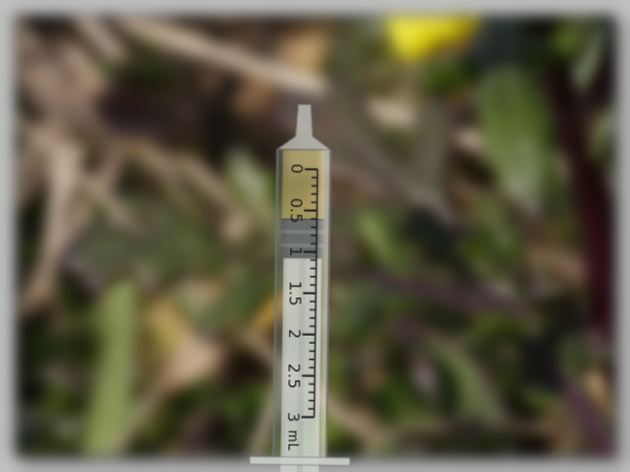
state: 0.6 mL
